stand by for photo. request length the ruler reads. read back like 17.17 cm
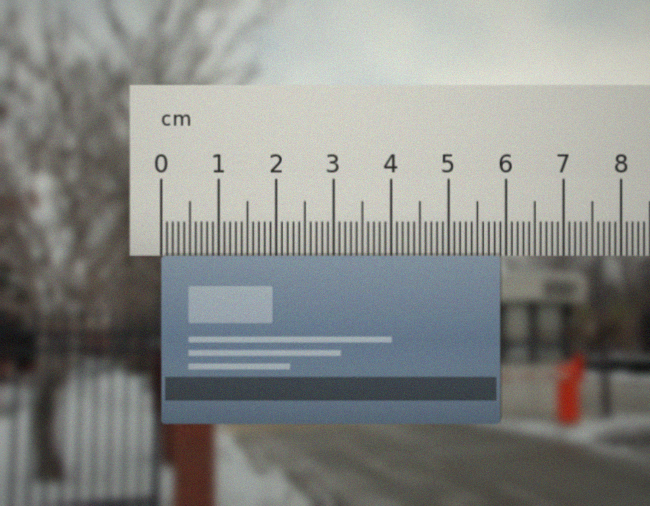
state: 5.9 cm
